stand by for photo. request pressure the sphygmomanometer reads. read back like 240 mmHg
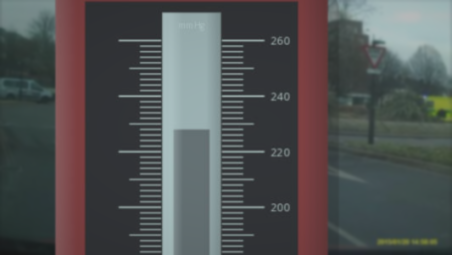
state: 228 mmHg
